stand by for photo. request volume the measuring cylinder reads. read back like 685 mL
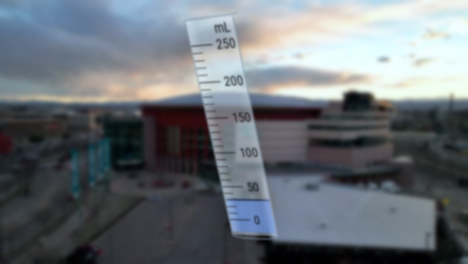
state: 30 mL
